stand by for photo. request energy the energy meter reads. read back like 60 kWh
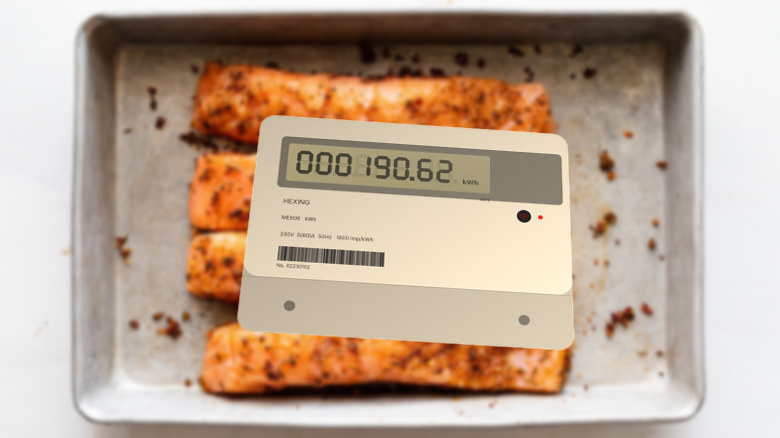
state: 190.62 kWh
